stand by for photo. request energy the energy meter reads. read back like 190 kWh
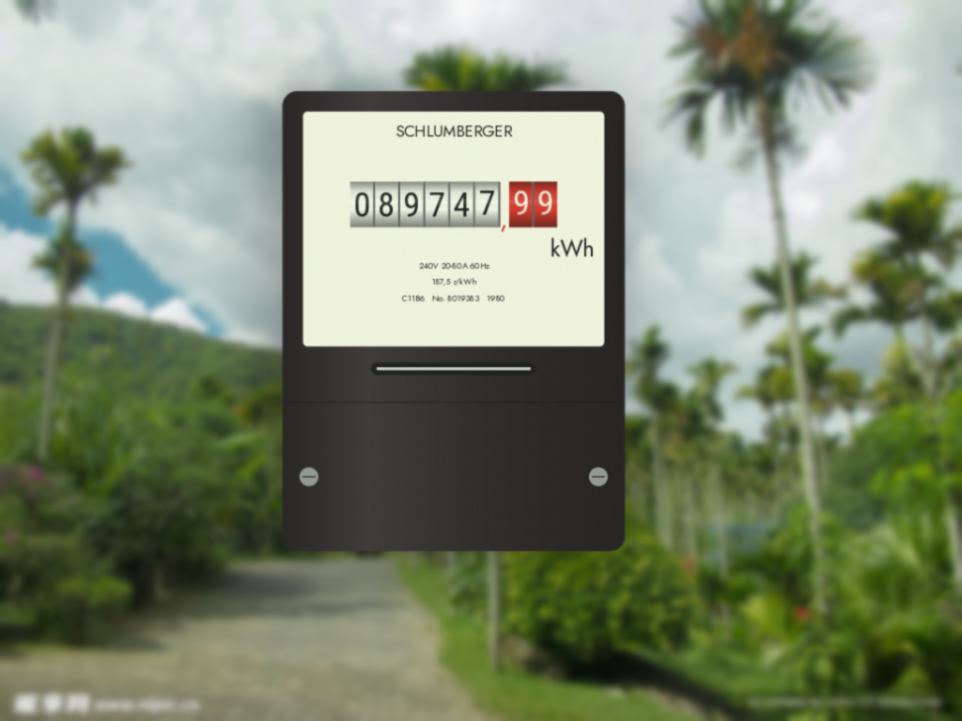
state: 89747.99 kWh
